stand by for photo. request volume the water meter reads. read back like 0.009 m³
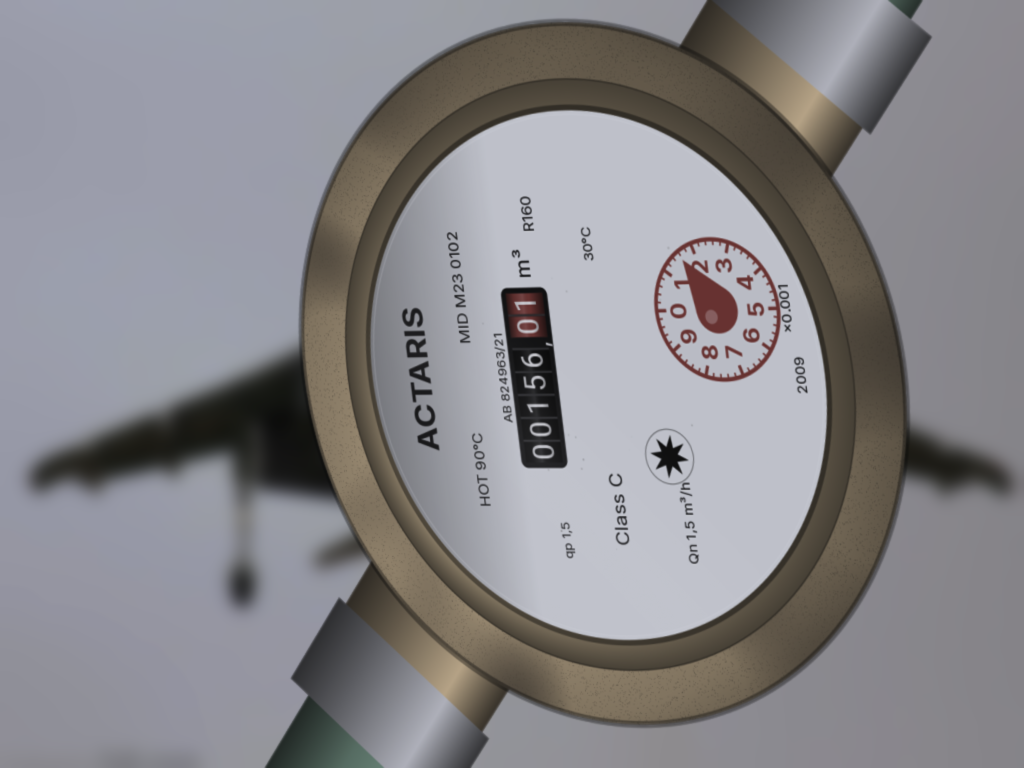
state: 156.011 m³
